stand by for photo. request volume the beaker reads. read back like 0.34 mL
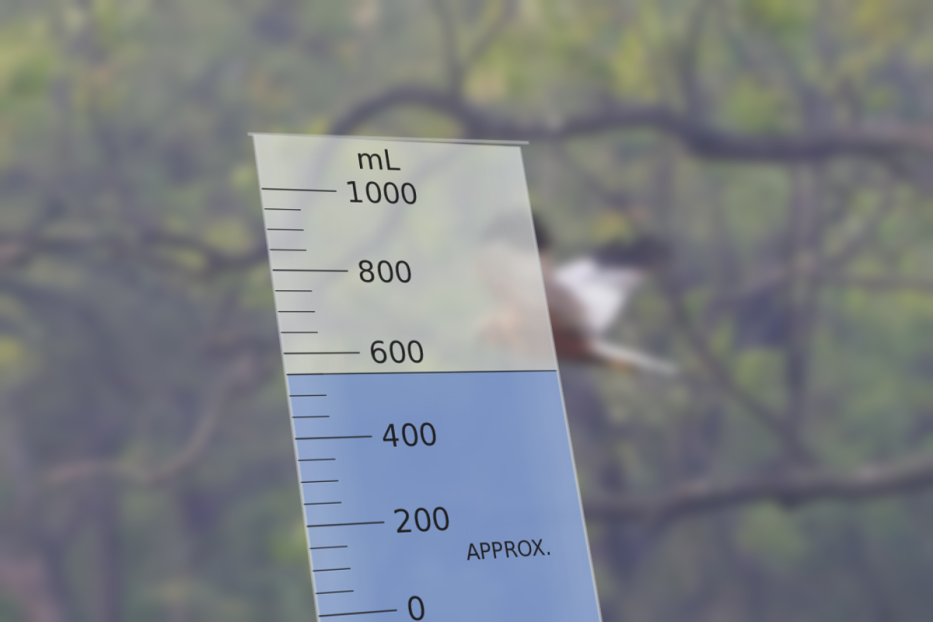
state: 550 mL
